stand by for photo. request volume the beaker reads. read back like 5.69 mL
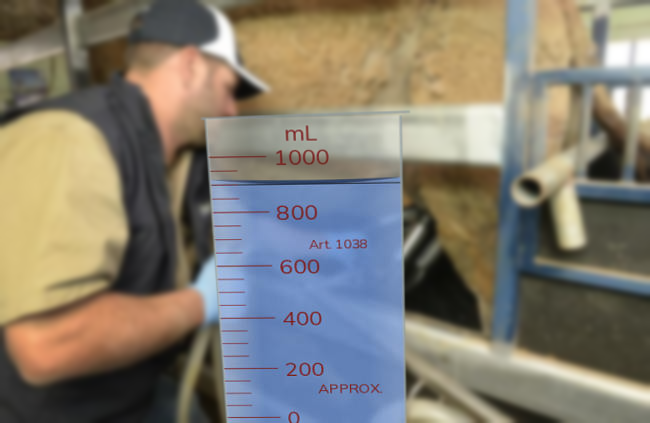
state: 900 mL
